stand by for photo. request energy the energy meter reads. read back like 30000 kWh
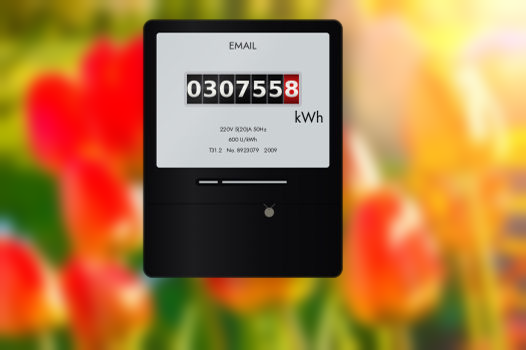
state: 30755.8 kWh
